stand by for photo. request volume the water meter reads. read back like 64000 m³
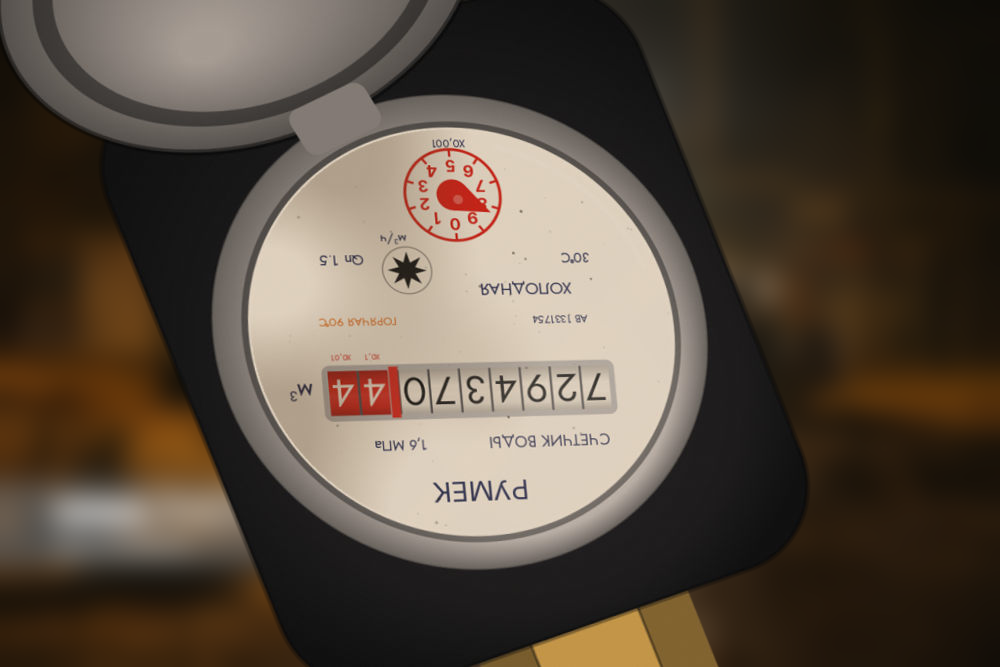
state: 7294370.448 m³
